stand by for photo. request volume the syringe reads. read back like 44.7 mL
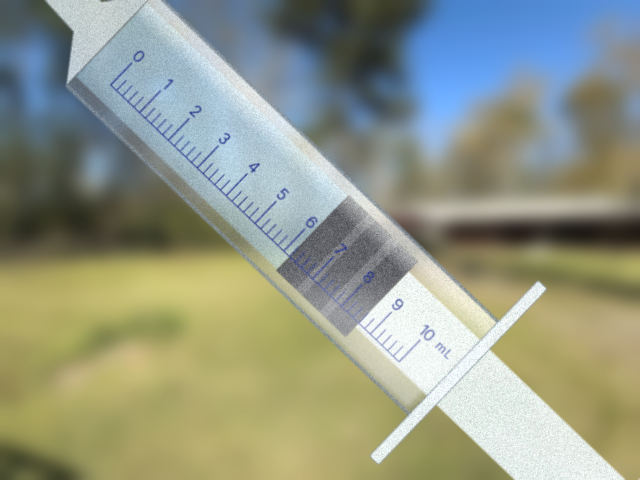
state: 6.2 mL
